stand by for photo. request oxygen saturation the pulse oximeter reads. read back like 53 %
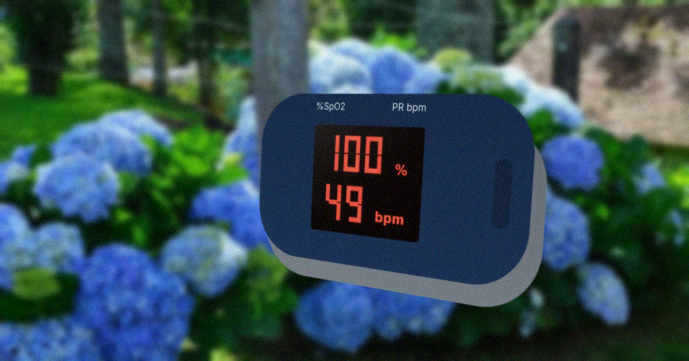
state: 100 %
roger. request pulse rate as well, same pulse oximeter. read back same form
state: 49 bpm
